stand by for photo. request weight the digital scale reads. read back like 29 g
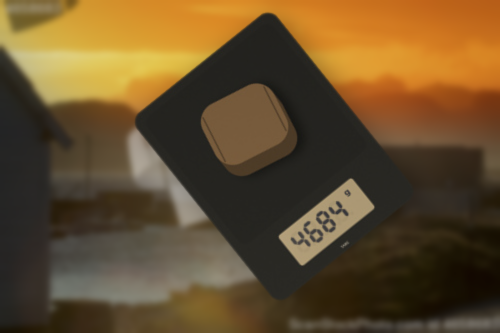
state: 4684 g
